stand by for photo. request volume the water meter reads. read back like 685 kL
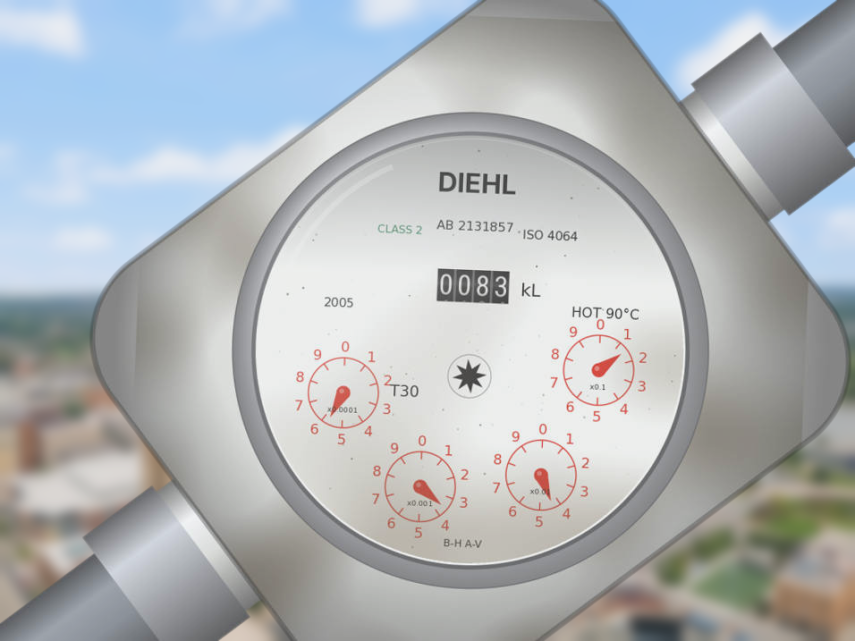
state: 83.1435 kL
